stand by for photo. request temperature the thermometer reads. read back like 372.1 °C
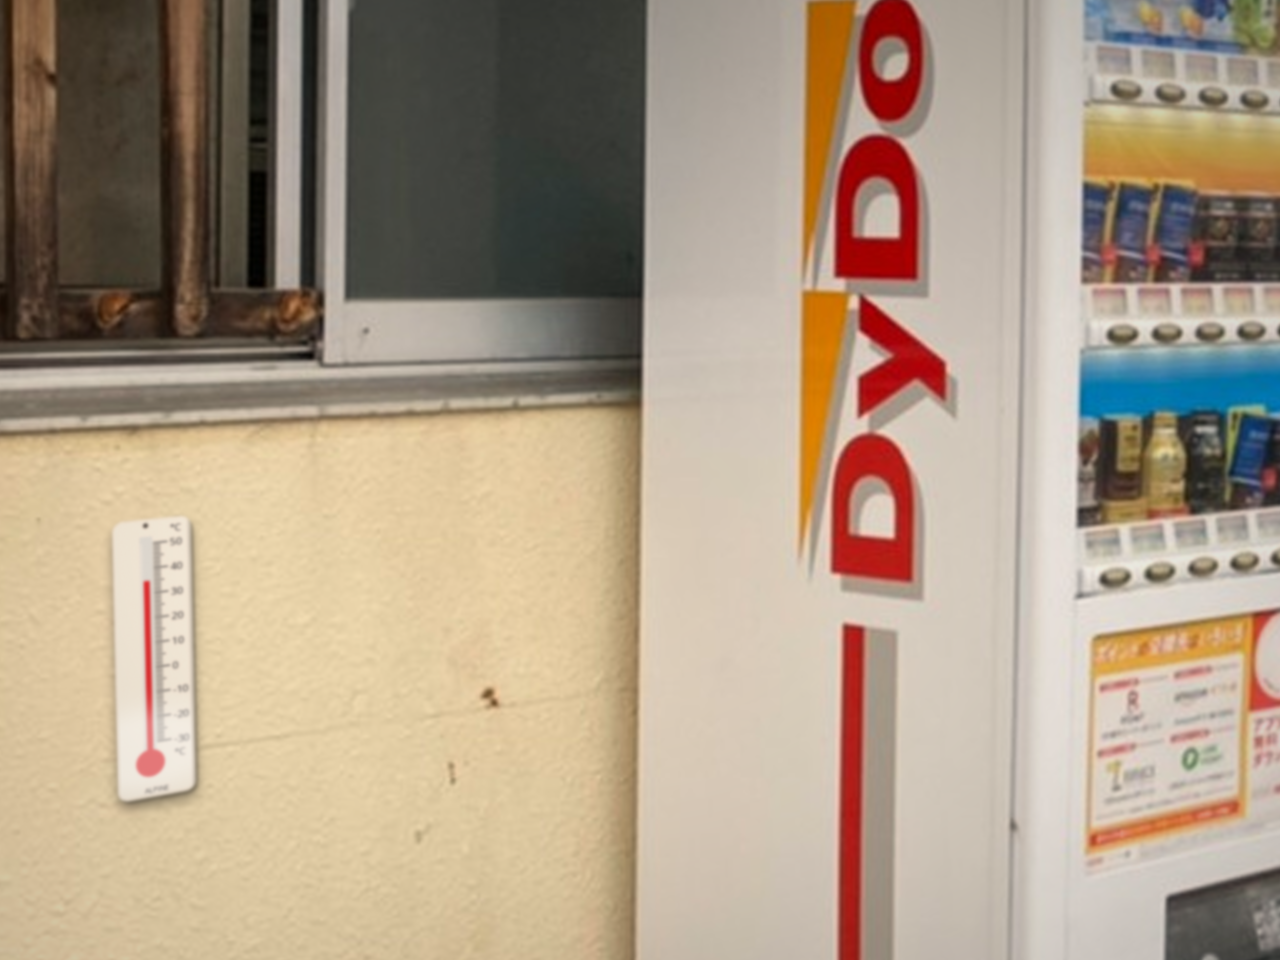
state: 35 °C
